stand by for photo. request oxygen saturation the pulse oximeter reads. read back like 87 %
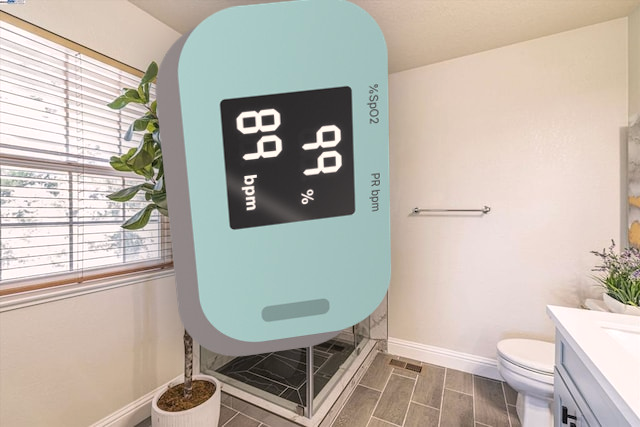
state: 99 %
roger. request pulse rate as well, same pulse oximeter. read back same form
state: 89 bpm
